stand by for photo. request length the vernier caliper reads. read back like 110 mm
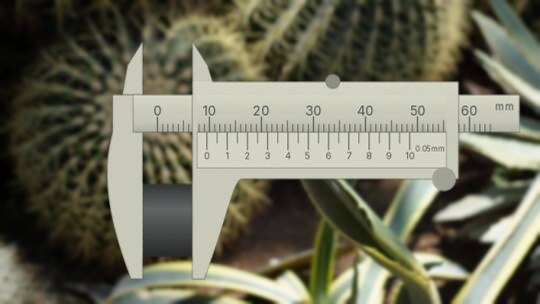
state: 9.5 mm
